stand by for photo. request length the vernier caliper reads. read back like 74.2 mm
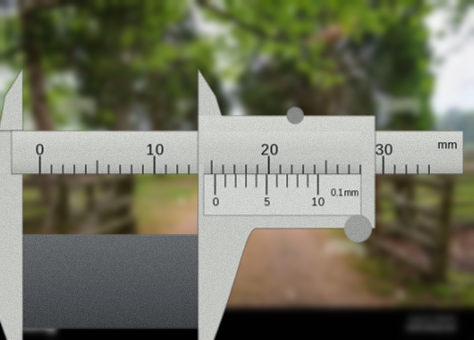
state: 15.3 mm
